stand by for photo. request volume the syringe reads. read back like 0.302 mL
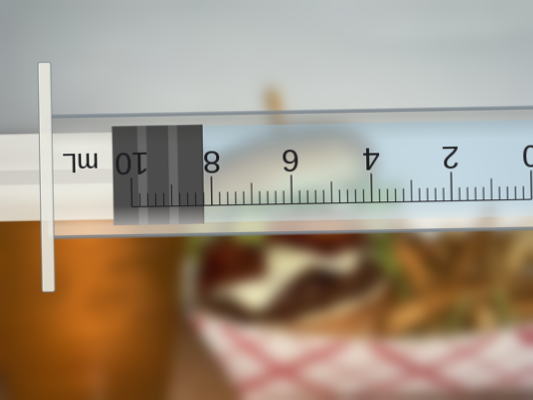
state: 8.2 mL
